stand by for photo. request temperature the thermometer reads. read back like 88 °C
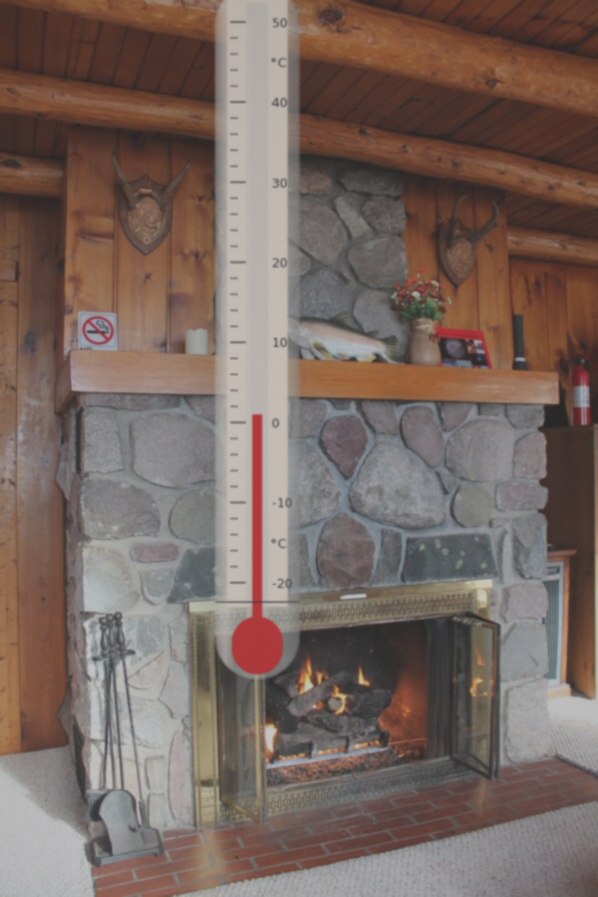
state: 1 °C
